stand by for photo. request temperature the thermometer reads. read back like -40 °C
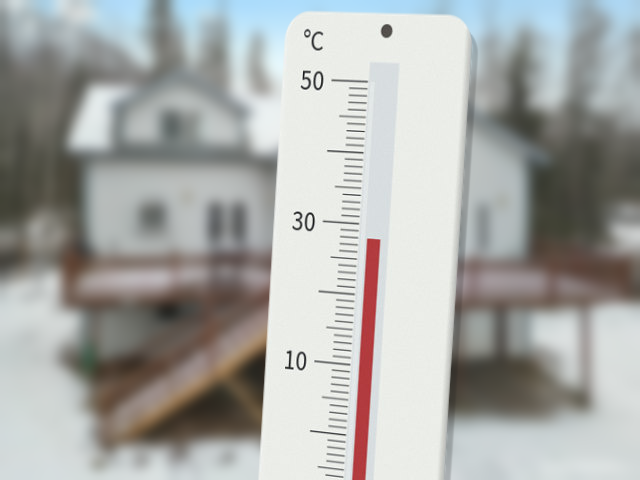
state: 28 °C
